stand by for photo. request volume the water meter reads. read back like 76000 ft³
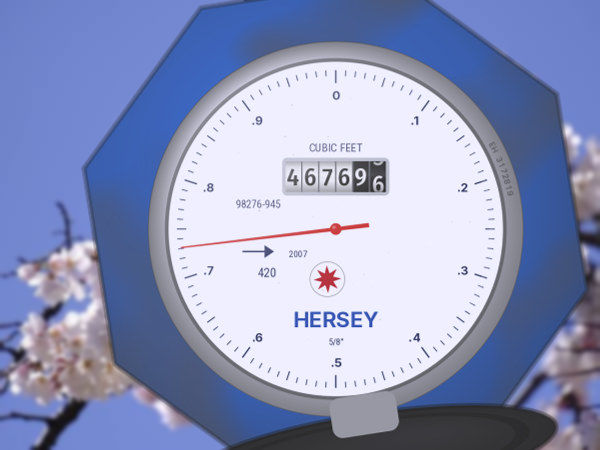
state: 467695.73 ft³
